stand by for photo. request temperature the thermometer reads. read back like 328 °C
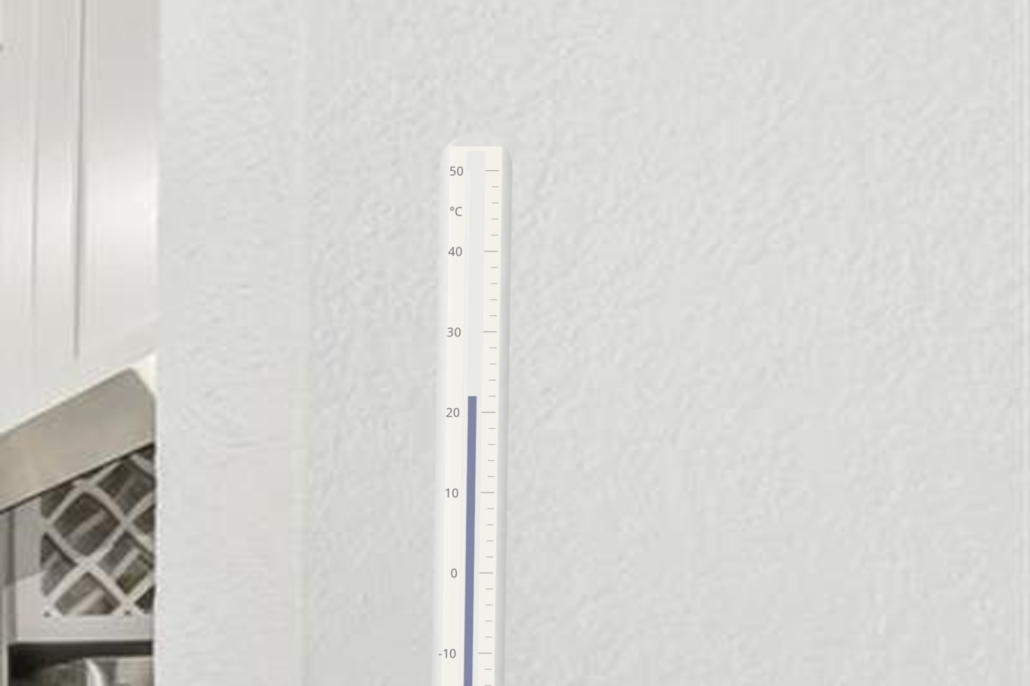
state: 22 °C
